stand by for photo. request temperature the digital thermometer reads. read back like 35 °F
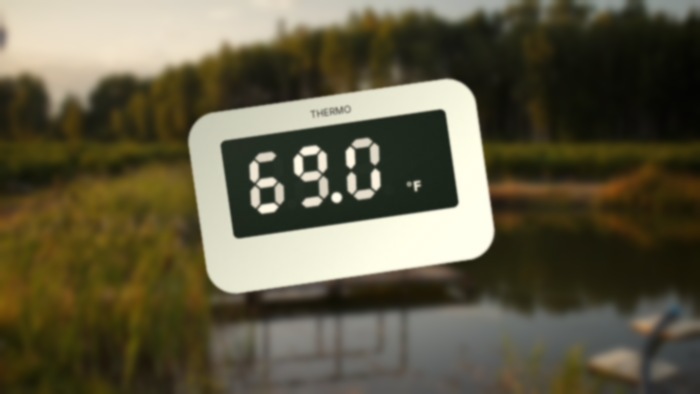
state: 69.0 °F
